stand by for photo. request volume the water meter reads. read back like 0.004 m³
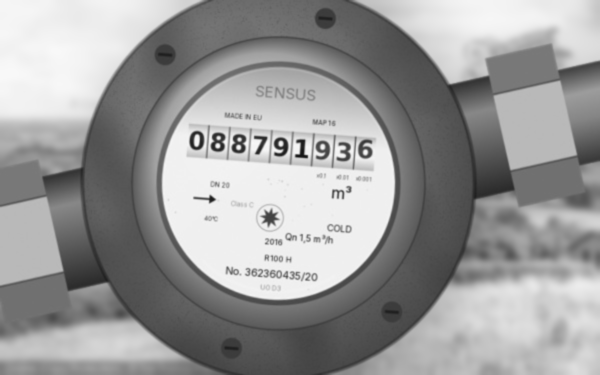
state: 88791.936 m³
